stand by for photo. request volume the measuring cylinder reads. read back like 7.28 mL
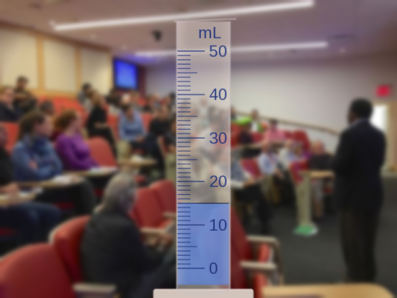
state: 15 mL
